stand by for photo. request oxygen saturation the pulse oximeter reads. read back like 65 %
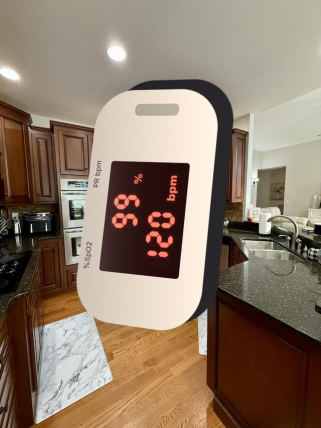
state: 99 %
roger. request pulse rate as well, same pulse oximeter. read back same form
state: 120 bpm
